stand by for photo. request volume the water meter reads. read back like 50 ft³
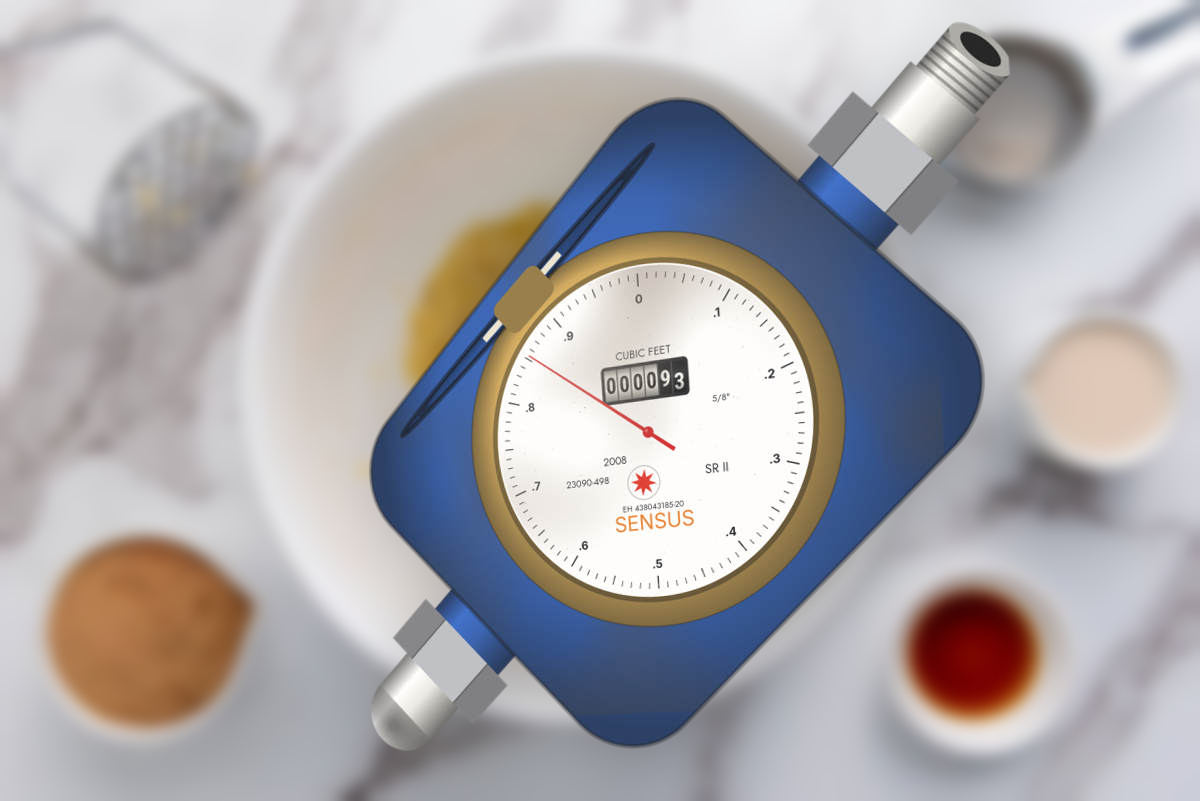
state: 92.85 ft³
